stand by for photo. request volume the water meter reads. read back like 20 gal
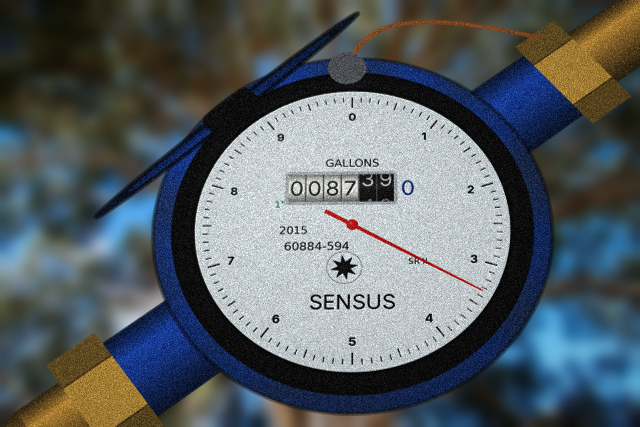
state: 87393.3 gal
